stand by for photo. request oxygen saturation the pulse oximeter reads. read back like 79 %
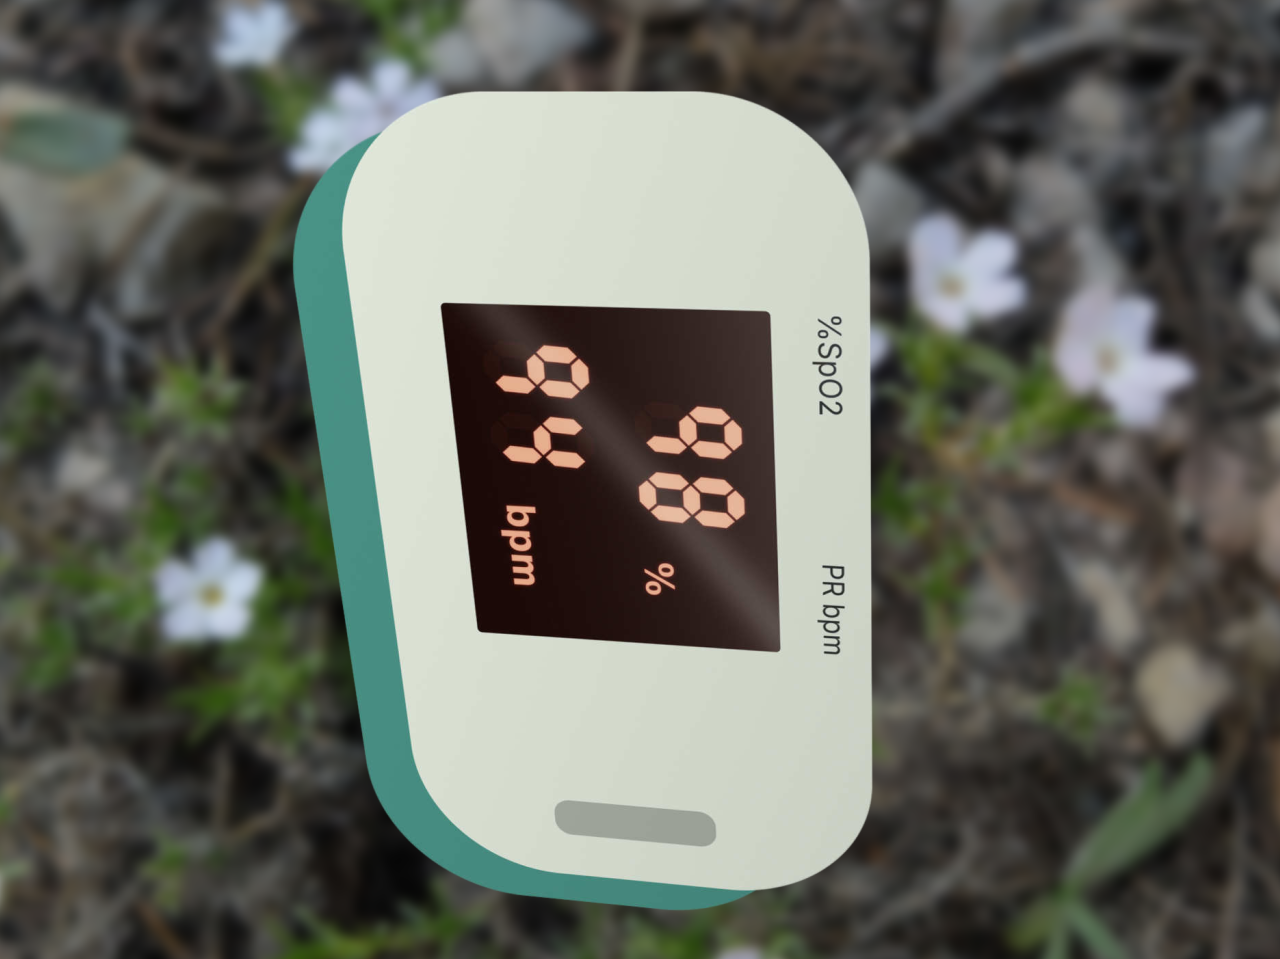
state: 98 %
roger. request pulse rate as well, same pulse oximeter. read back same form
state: 94 bpm
